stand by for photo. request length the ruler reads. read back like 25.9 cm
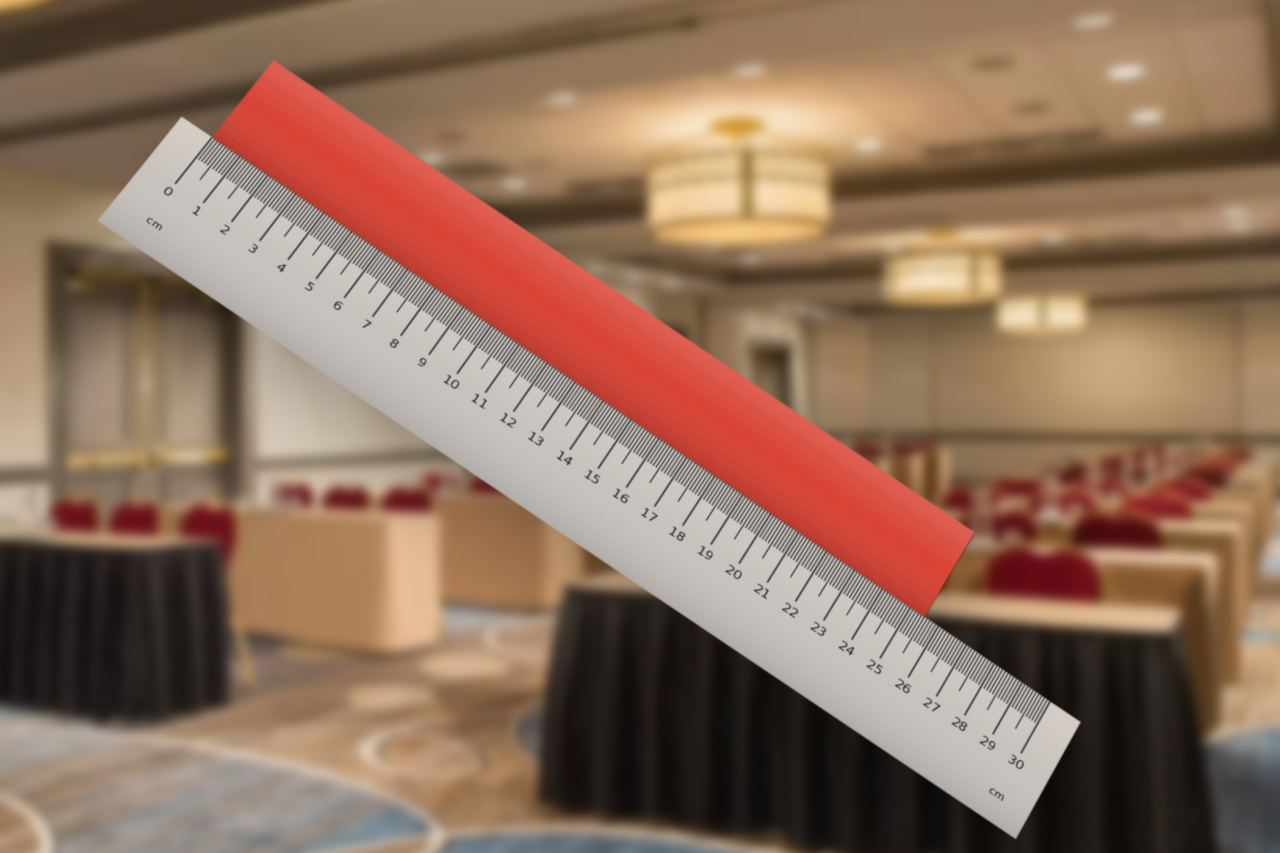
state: 25.5 cm
